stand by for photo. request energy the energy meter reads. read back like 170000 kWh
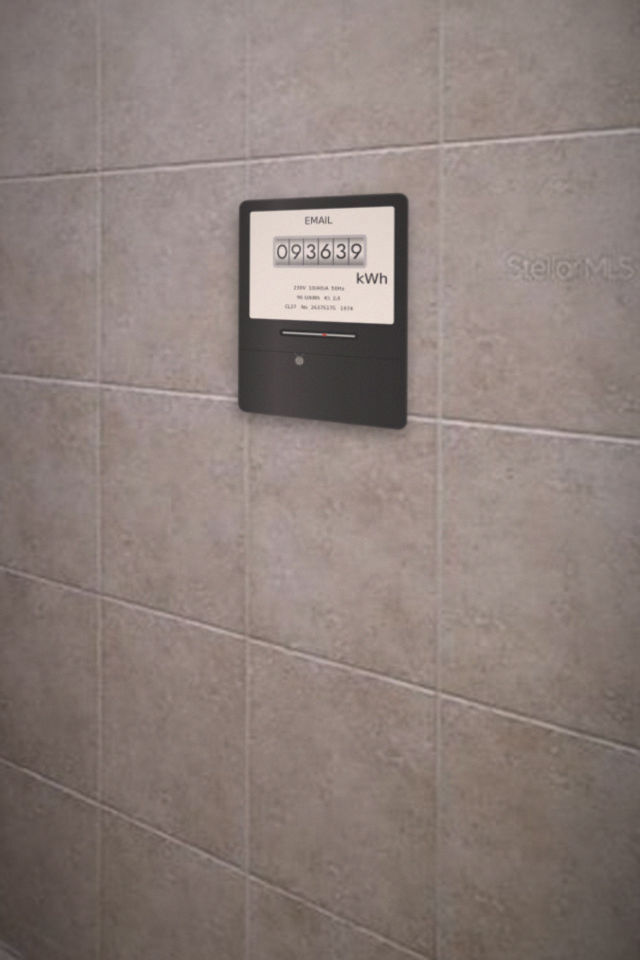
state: 93639 kWh
